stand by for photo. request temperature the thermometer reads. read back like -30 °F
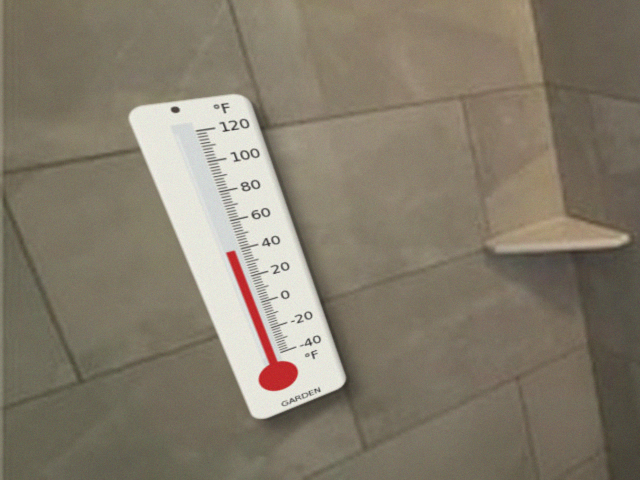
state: 40 °F
